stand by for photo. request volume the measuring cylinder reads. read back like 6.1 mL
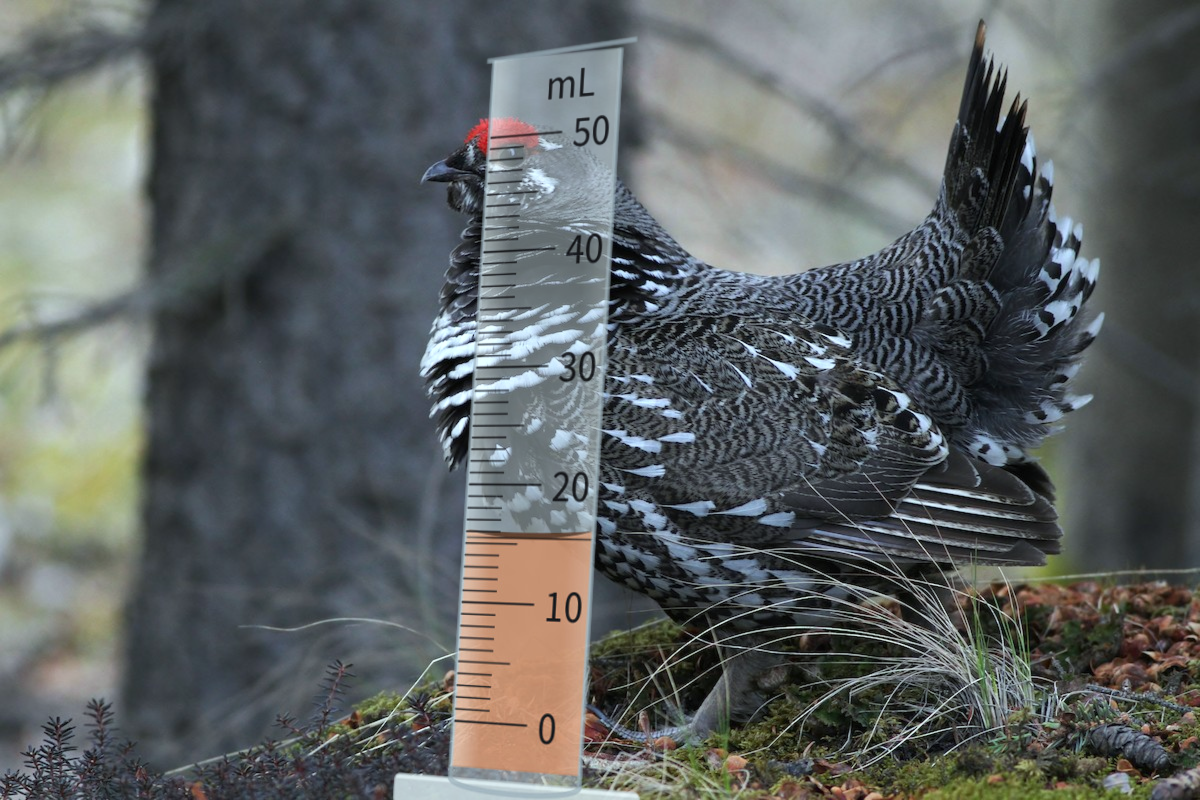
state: 15.5 mL
